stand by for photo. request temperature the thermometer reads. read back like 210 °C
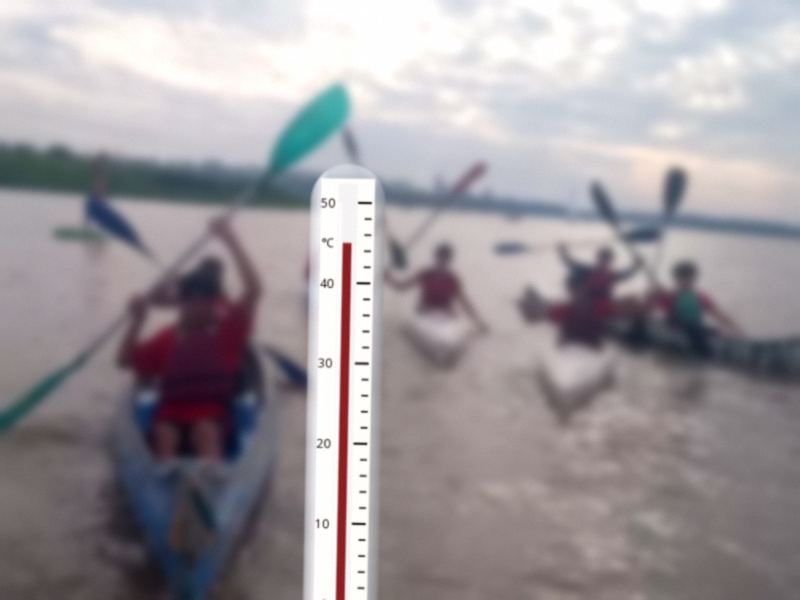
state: 45 °C
